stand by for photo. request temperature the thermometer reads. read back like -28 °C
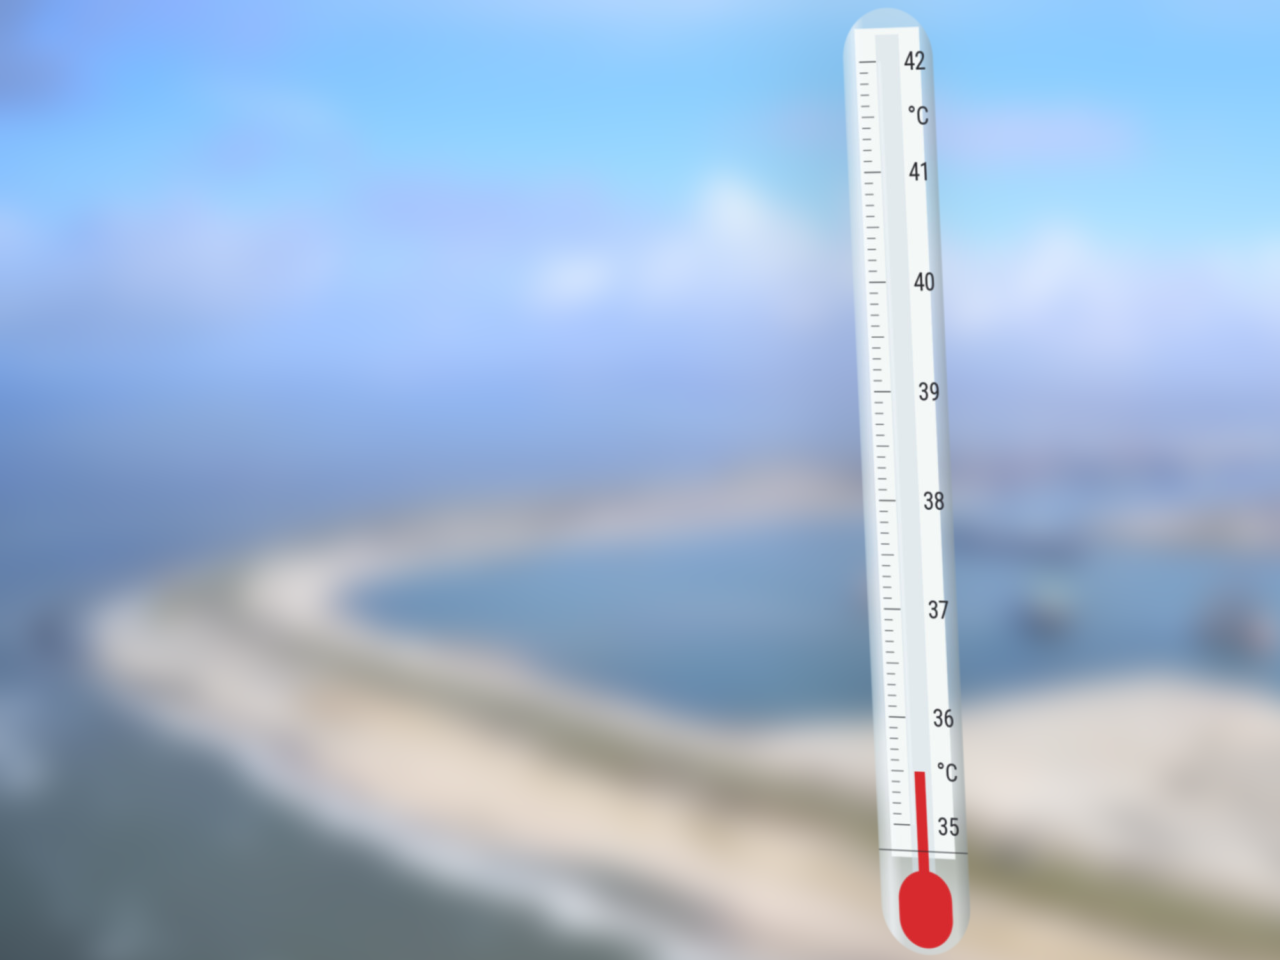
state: 35.5 °C
